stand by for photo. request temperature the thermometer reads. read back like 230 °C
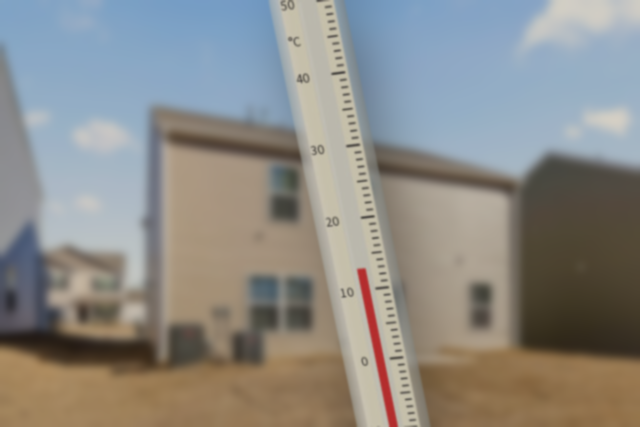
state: 13 °C
